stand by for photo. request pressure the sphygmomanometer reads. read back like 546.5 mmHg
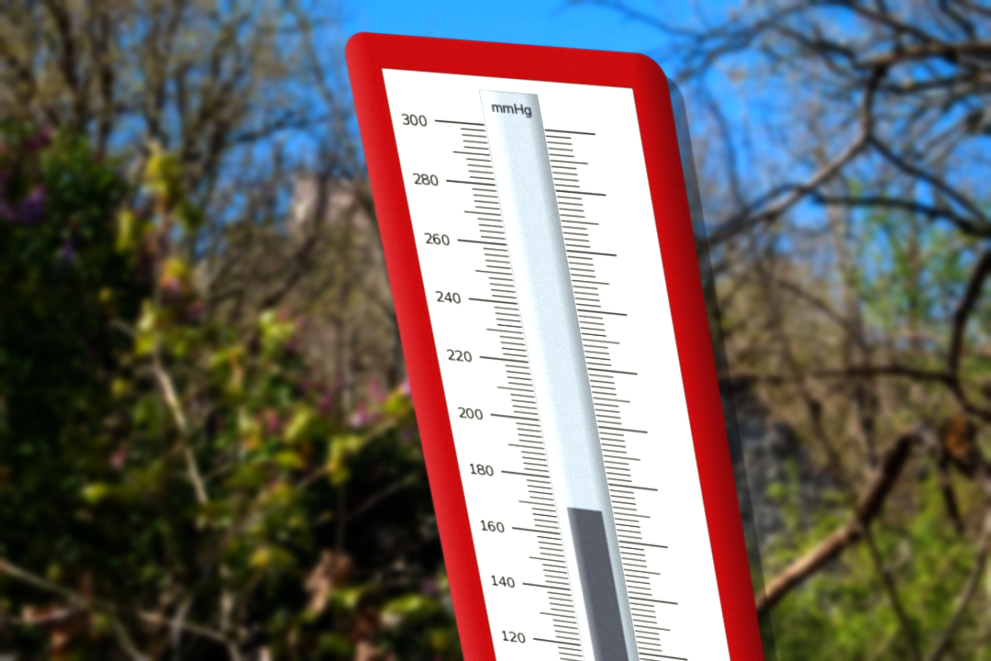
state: 170 mmHg
